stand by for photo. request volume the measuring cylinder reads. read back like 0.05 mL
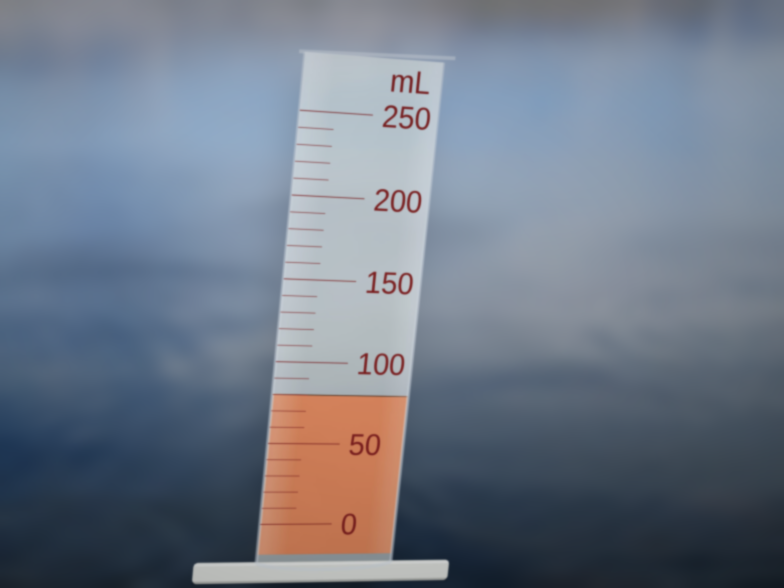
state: 80 mL
